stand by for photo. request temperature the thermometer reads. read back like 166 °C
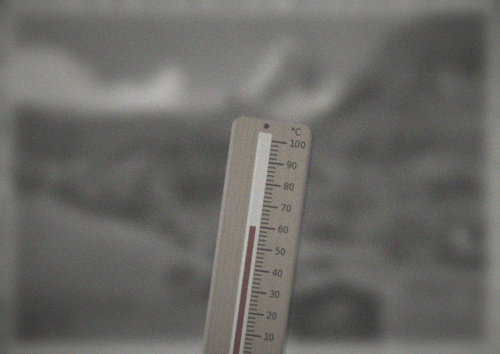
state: 60 °C
